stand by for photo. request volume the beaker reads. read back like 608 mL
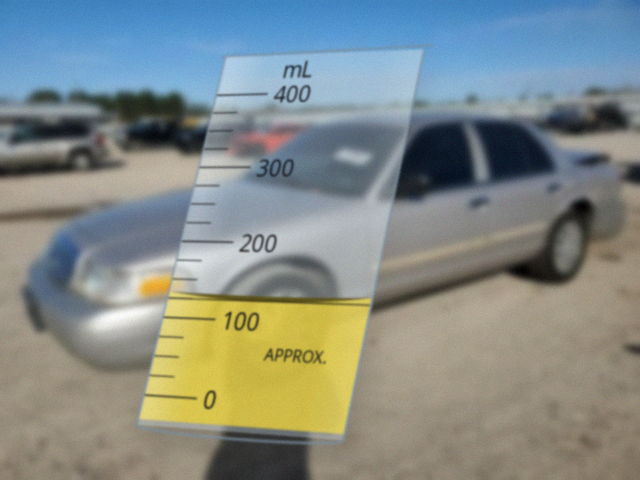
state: 125 mL
